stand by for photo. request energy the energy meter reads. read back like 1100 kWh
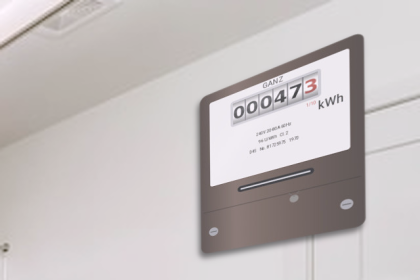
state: 47.3 kWh
